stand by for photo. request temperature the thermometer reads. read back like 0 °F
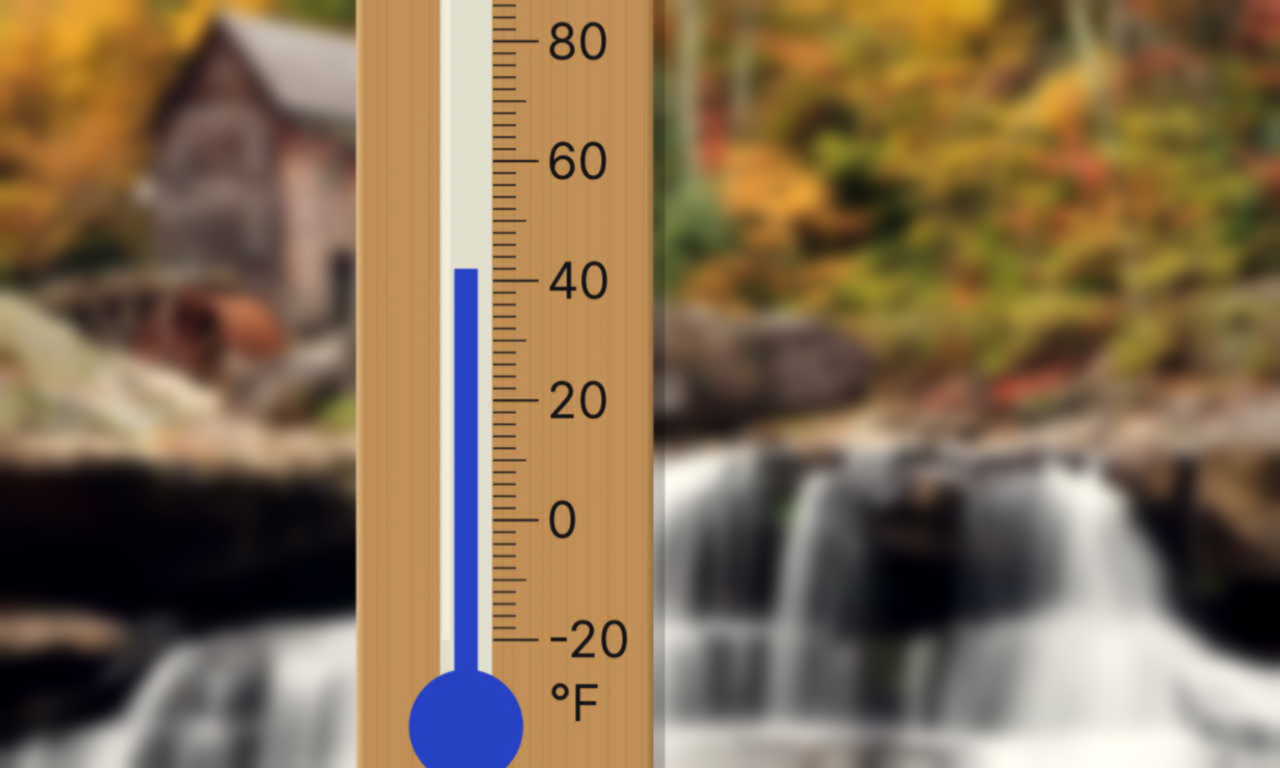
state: 42 °F
